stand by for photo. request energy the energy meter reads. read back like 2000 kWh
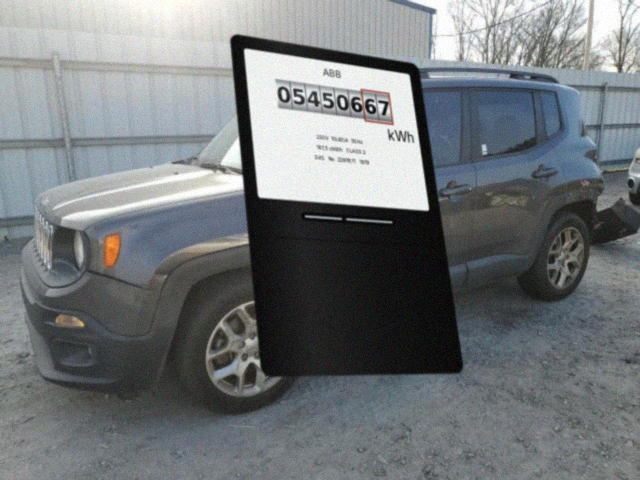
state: 54506.67 kWh
